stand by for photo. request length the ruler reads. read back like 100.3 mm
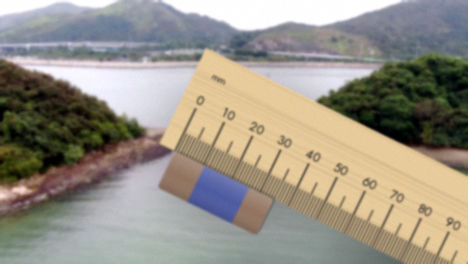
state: 35 mm
